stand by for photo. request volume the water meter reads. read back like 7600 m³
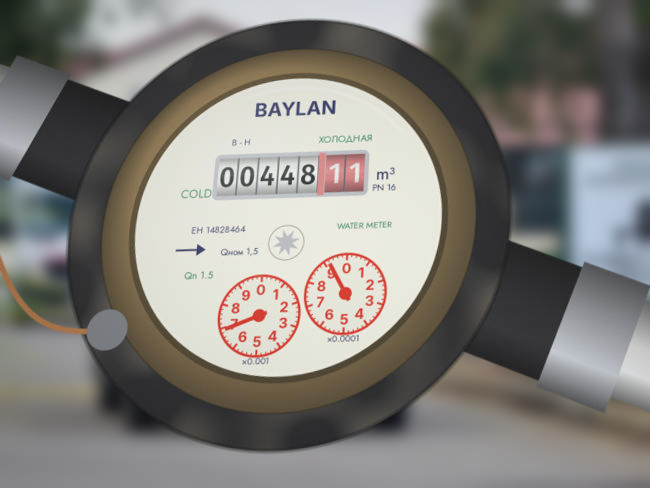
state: 448.1169 m³
